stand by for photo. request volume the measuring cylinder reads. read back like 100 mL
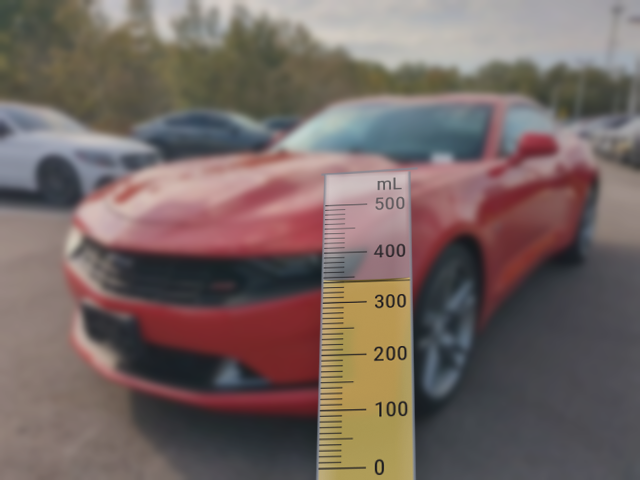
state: 340 mL
